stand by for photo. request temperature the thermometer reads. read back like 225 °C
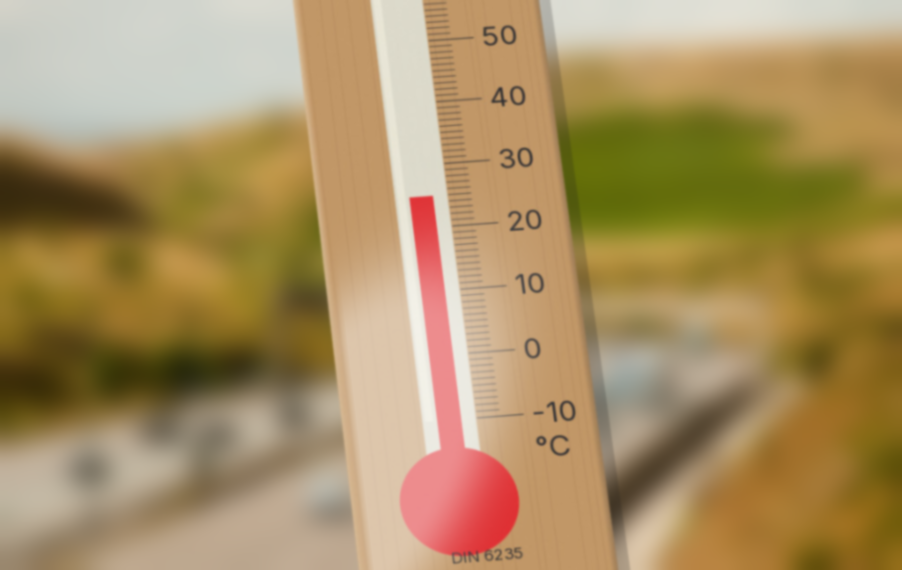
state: 25 °C
